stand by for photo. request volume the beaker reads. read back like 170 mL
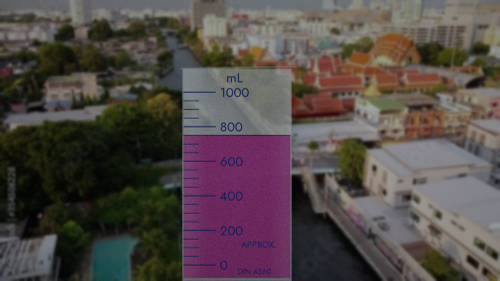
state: 750 mL
